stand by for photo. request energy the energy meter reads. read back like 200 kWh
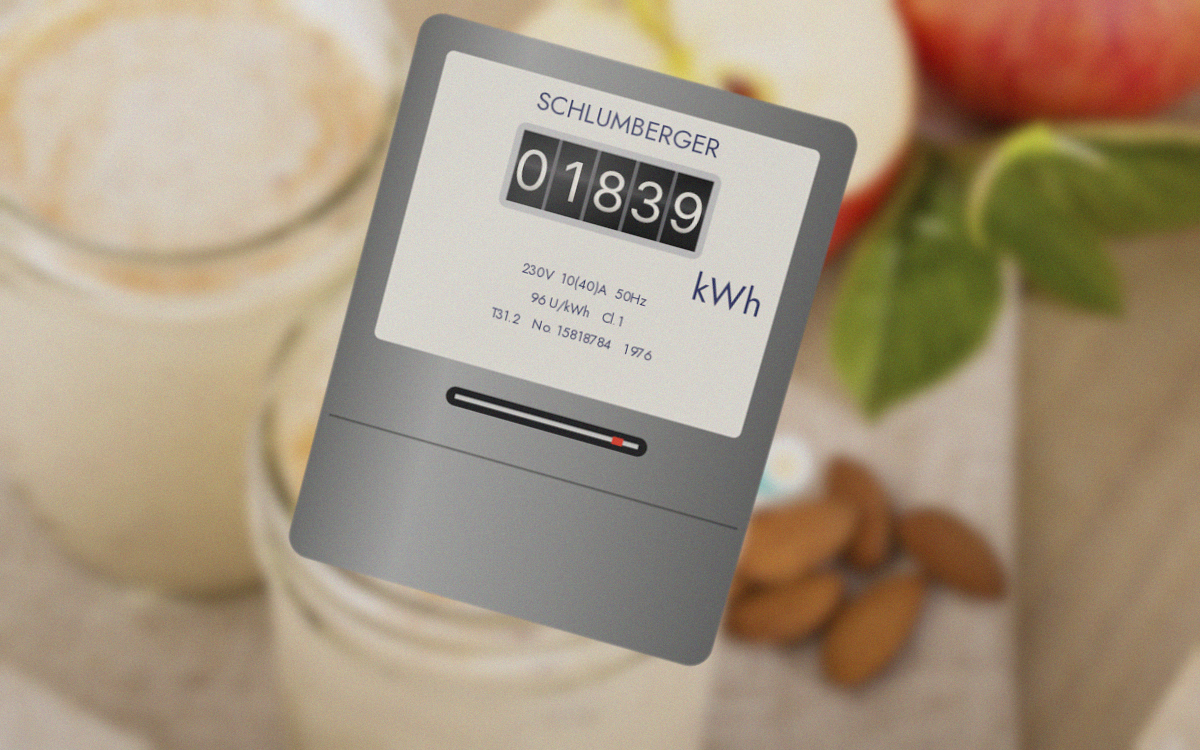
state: 1839 kWh
